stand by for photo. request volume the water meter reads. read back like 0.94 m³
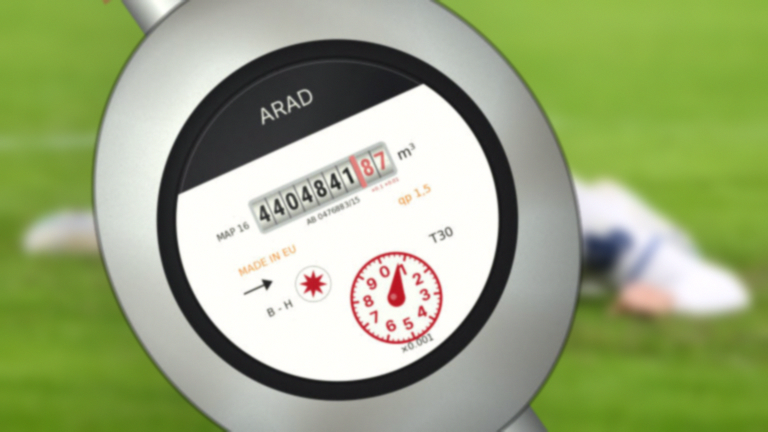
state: 4404841.870 m³
